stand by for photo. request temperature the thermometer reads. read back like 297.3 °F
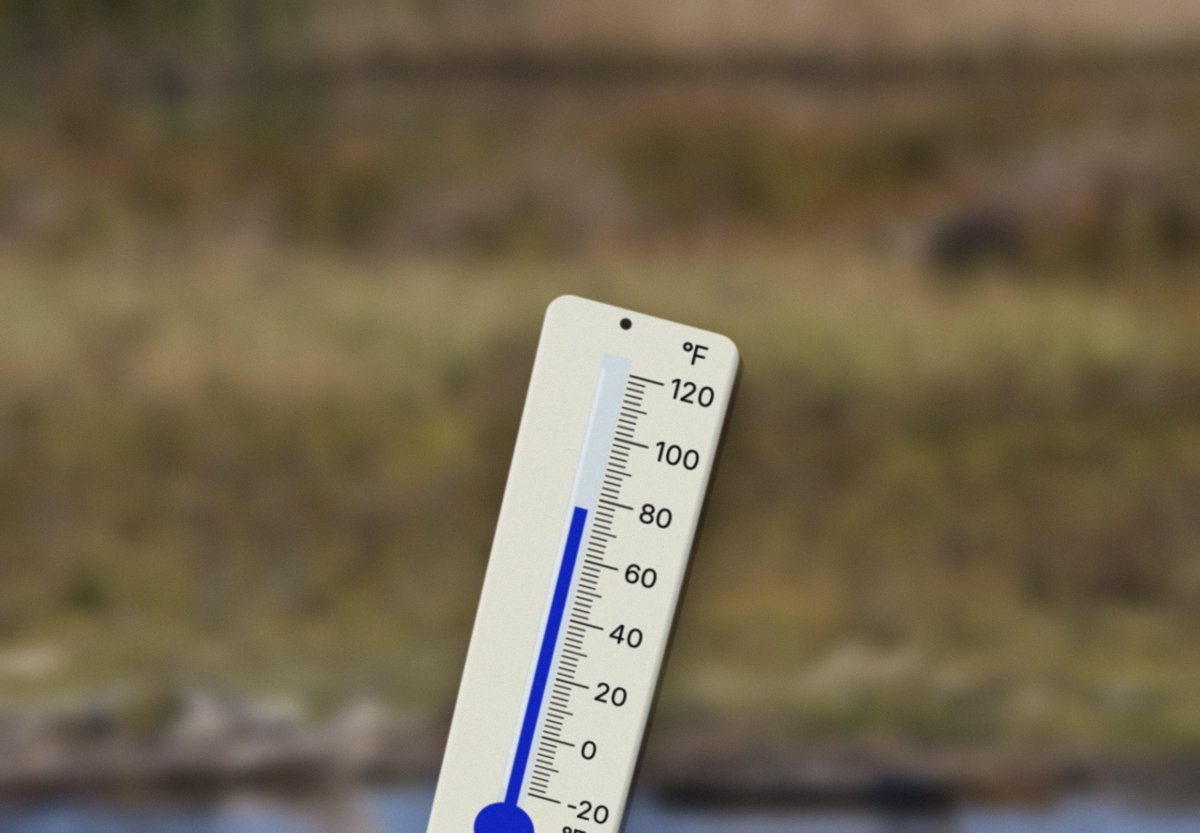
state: 76 °F
